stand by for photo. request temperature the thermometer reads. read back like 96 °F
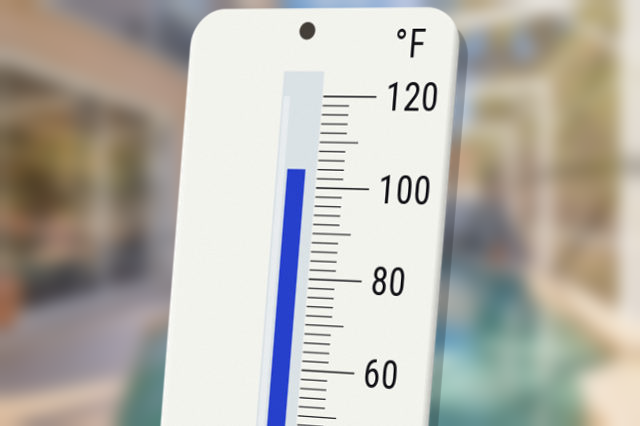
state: 104 °F
